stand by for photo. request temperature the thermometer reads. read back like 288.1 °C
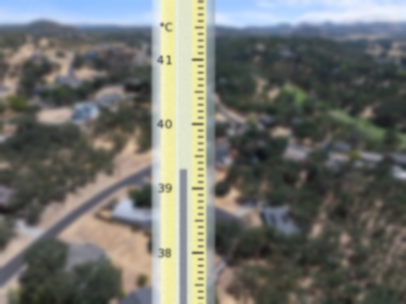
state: 39.3 °C
